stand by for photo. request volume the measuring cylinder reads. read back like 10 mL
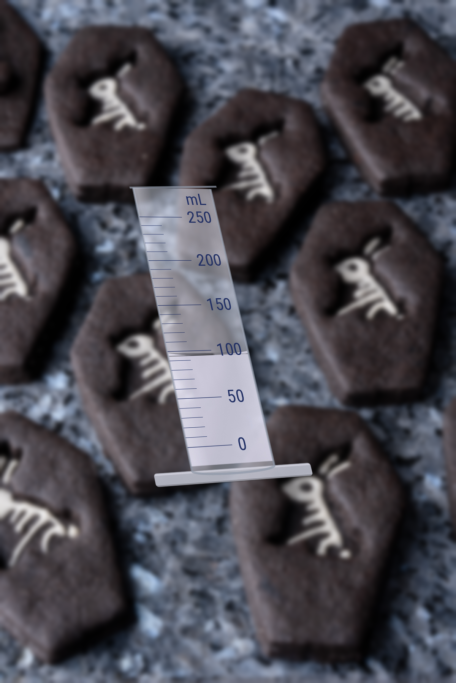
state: 95 mL
